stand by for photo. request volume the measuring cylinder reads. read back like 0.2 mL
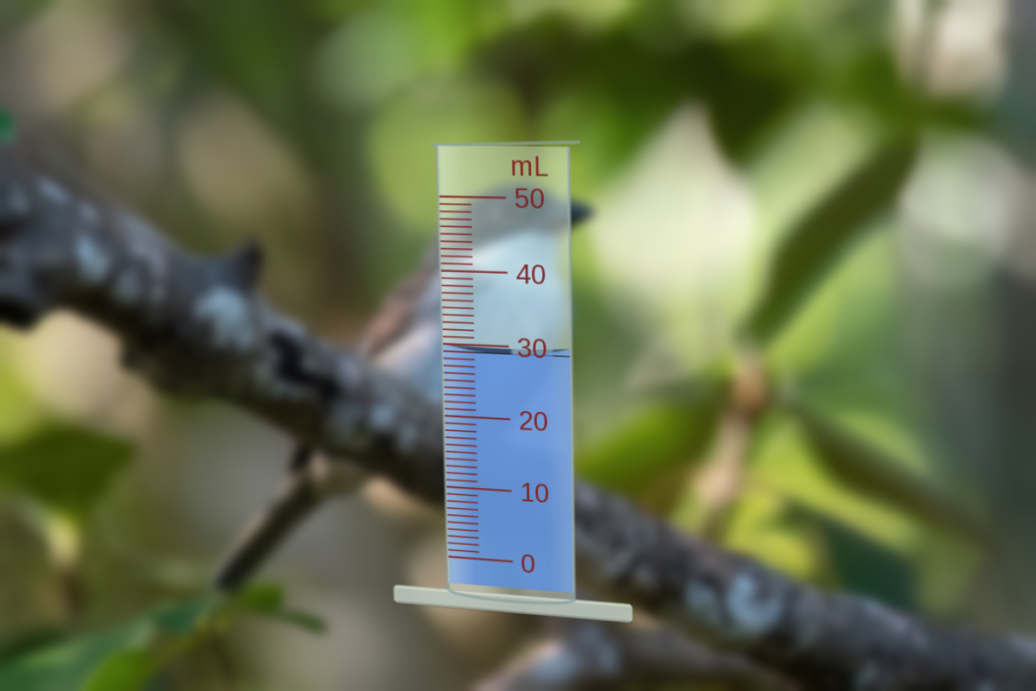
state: 29 mL
